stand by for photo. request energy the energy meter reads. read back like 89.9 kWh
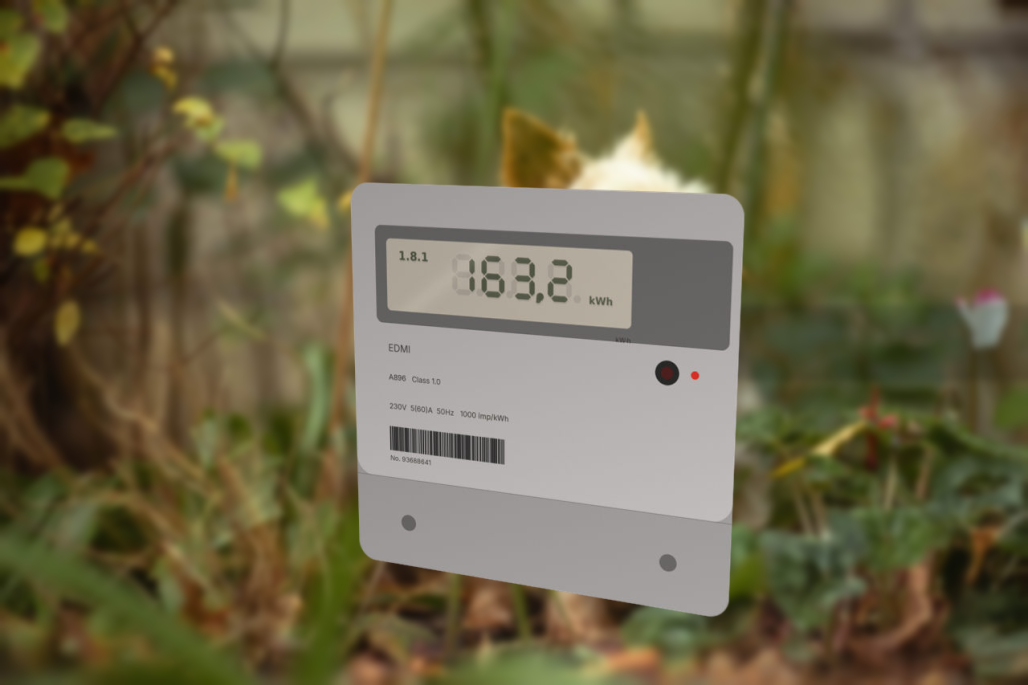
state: 163.2 kWh
